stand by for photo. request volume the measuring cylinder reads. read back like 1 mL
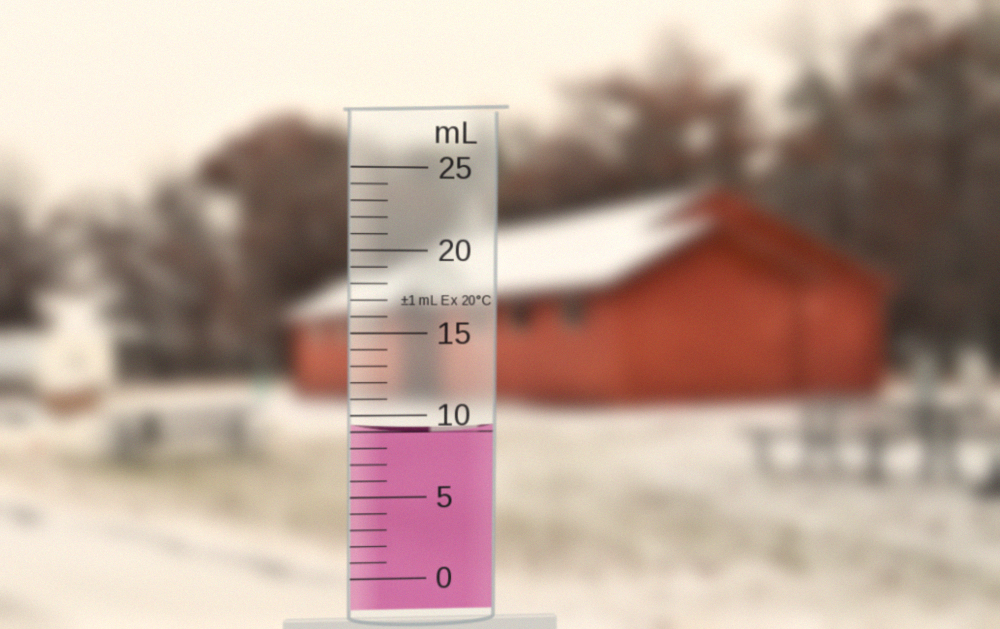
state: 9 mL
